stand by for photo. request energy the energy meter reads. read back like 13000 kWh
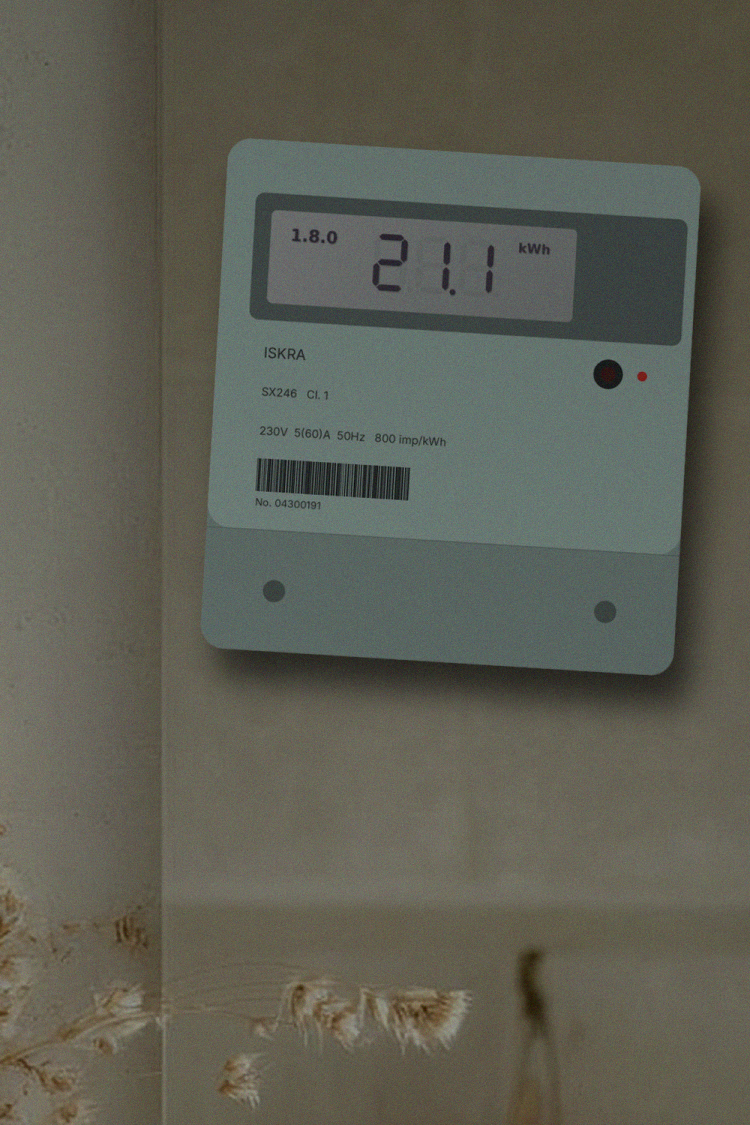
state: 21.1 kWh
